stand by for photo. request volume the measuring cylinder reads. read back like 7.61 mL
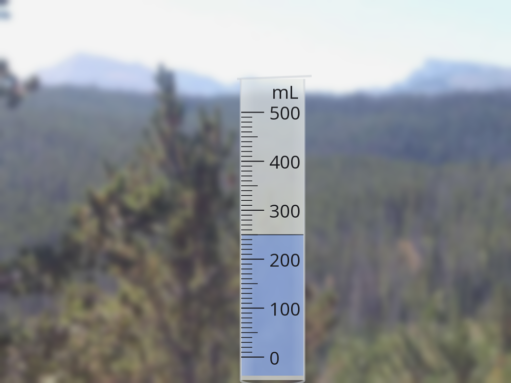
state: 250 mL
